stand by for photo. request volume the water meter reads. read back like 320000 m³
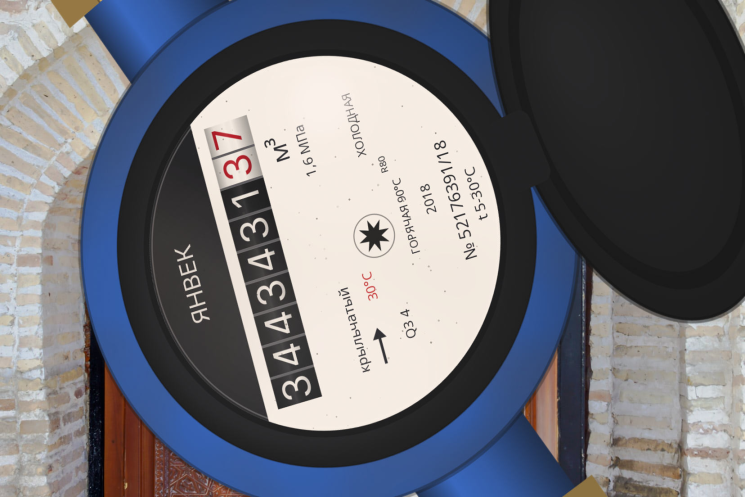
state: 3443431.37 m³
